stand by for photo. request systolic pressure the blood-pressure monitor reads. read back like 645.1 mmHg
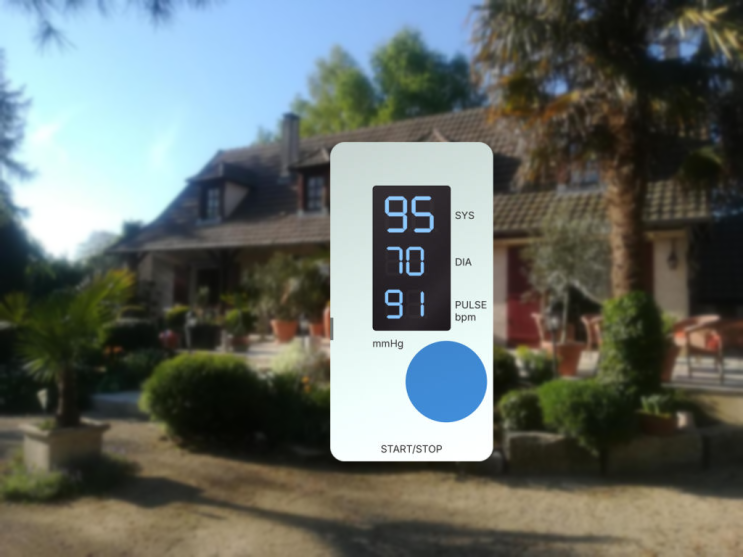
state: 95 mmHg
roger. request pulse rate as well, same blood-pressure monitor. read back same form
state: 91 bpm
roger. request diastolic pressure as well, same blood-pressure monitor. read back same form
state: 70 mmHg
